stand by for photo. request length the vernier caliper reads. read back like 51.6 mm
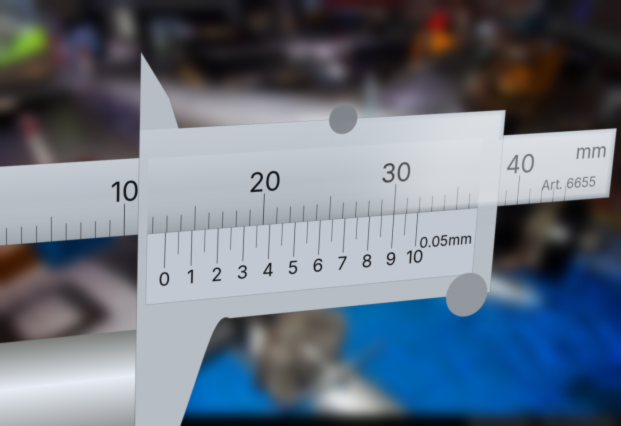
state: 12.9 mm
